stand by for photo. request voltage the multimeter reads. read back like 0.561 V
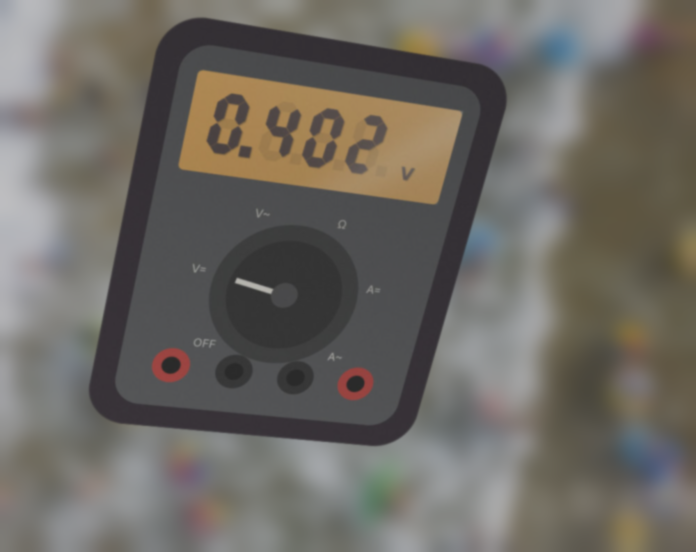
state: 0.402 V
